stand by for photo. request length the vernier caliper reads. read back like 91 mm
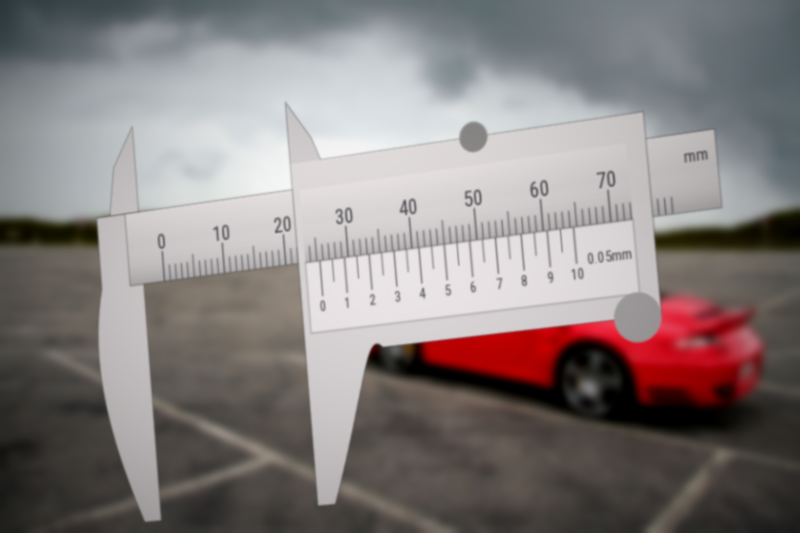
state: 25.5 mm
